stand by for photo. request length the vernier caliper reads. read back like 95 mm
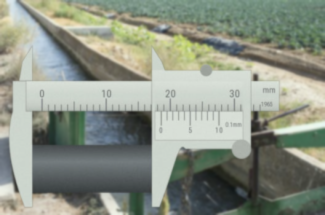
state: 18.6 mm
